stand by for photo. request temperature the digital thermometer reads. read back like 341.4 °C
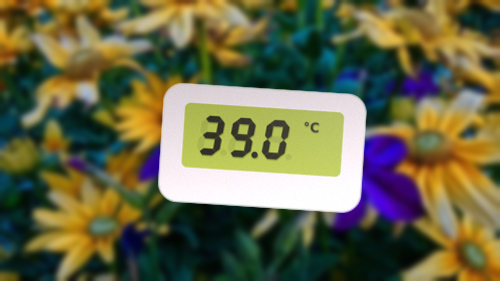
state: 39.0 °C
